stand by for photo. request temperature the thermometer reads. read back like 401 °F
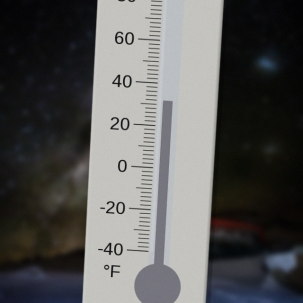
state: 32 °F
